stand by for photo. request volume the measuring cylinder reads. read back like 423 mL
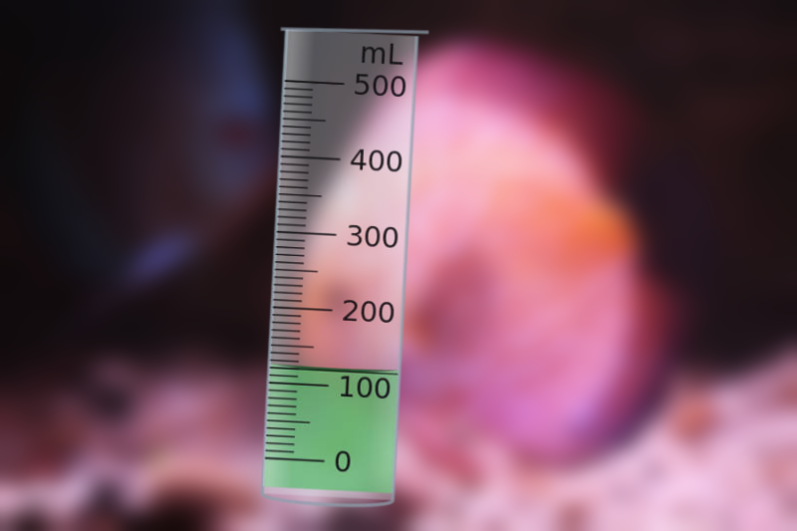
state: 120 mL
